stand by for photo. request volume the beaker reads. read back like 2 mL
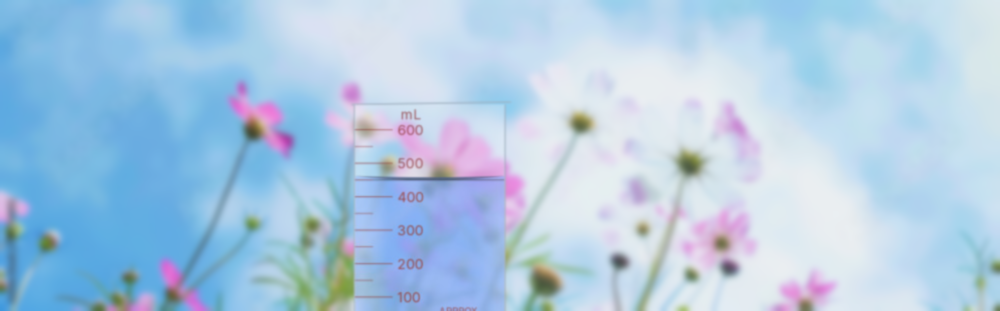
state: 450 mL
